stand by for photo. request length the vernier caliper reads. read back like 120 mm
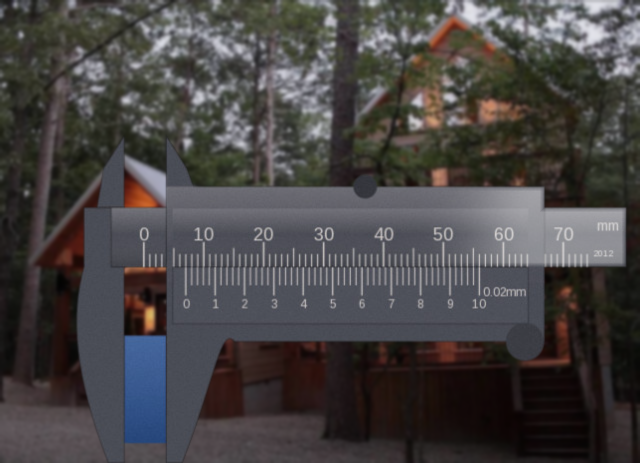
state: 7.0 mm
